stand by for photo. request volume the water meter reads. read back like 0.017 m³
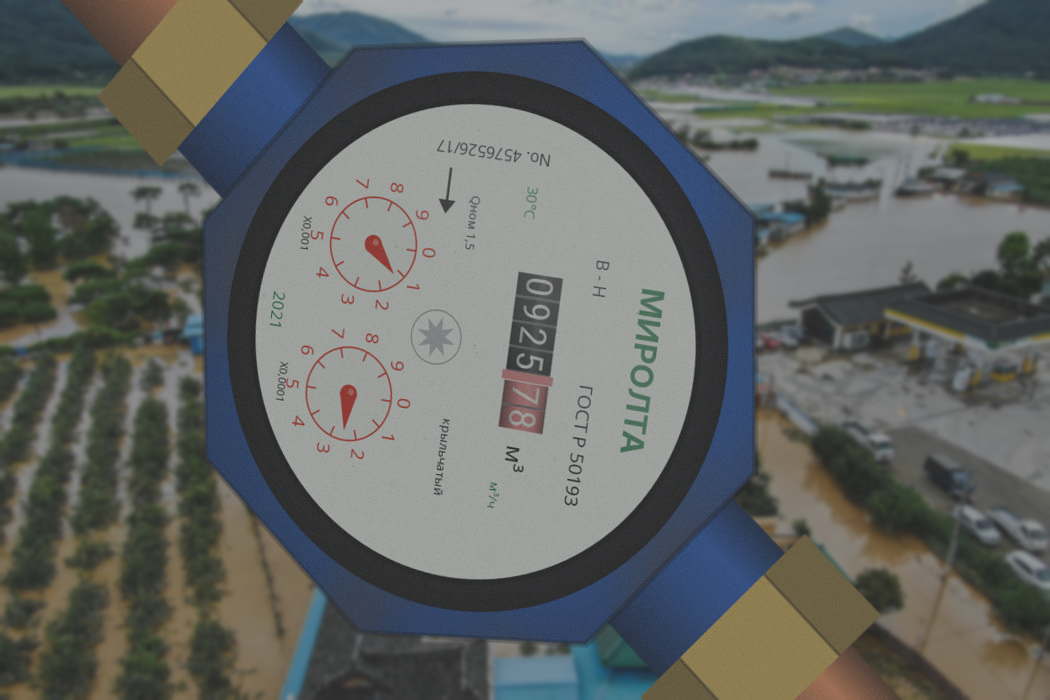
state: 925.7812 m³
